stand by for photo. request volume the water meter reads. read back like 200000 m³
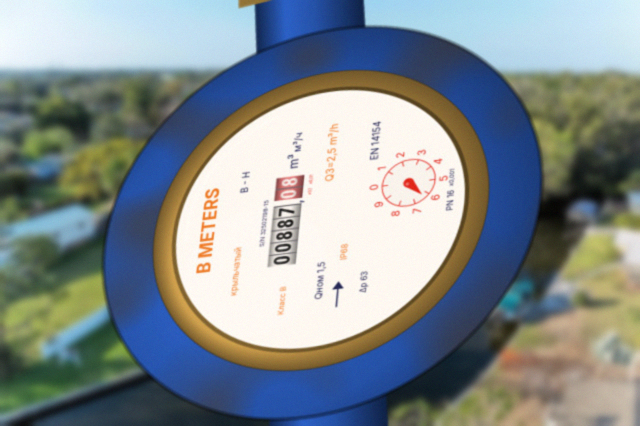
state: 887.086 m³
